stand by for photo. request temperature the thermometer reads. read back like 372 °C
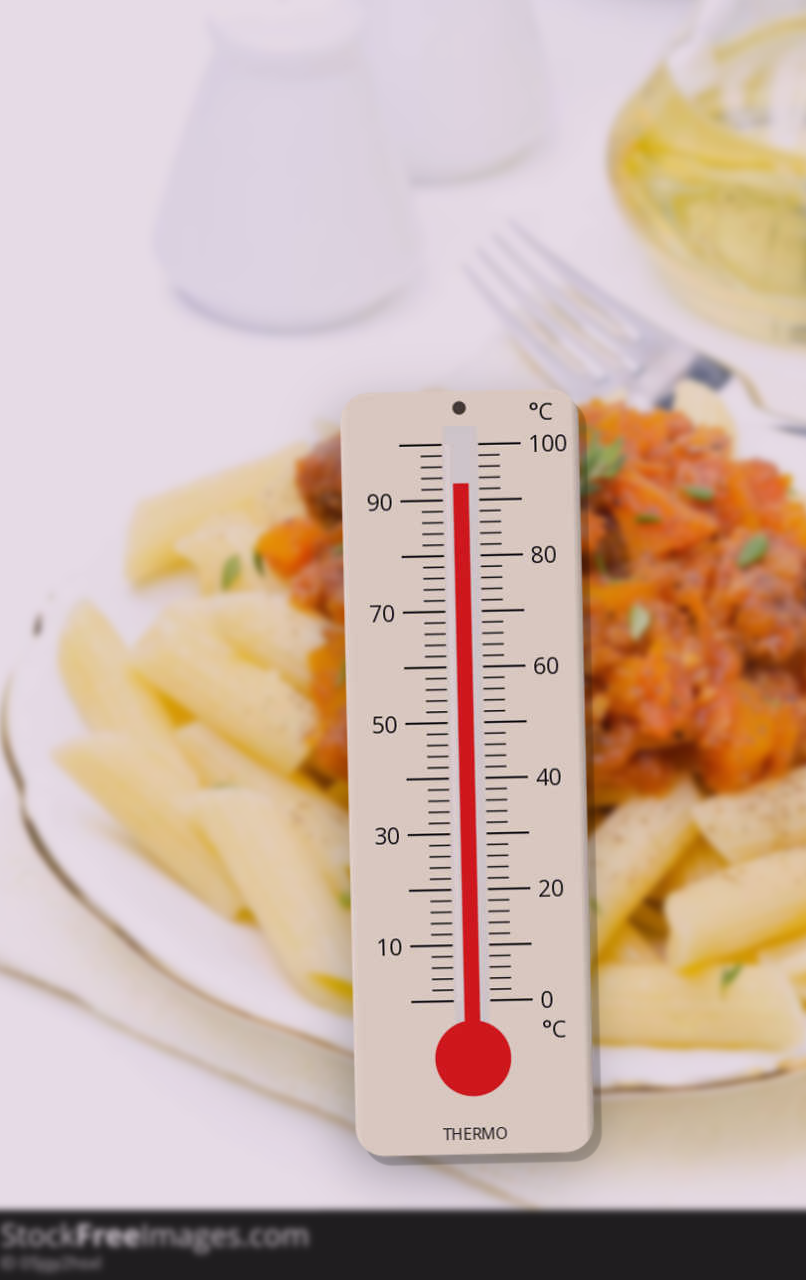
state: 93 °C
